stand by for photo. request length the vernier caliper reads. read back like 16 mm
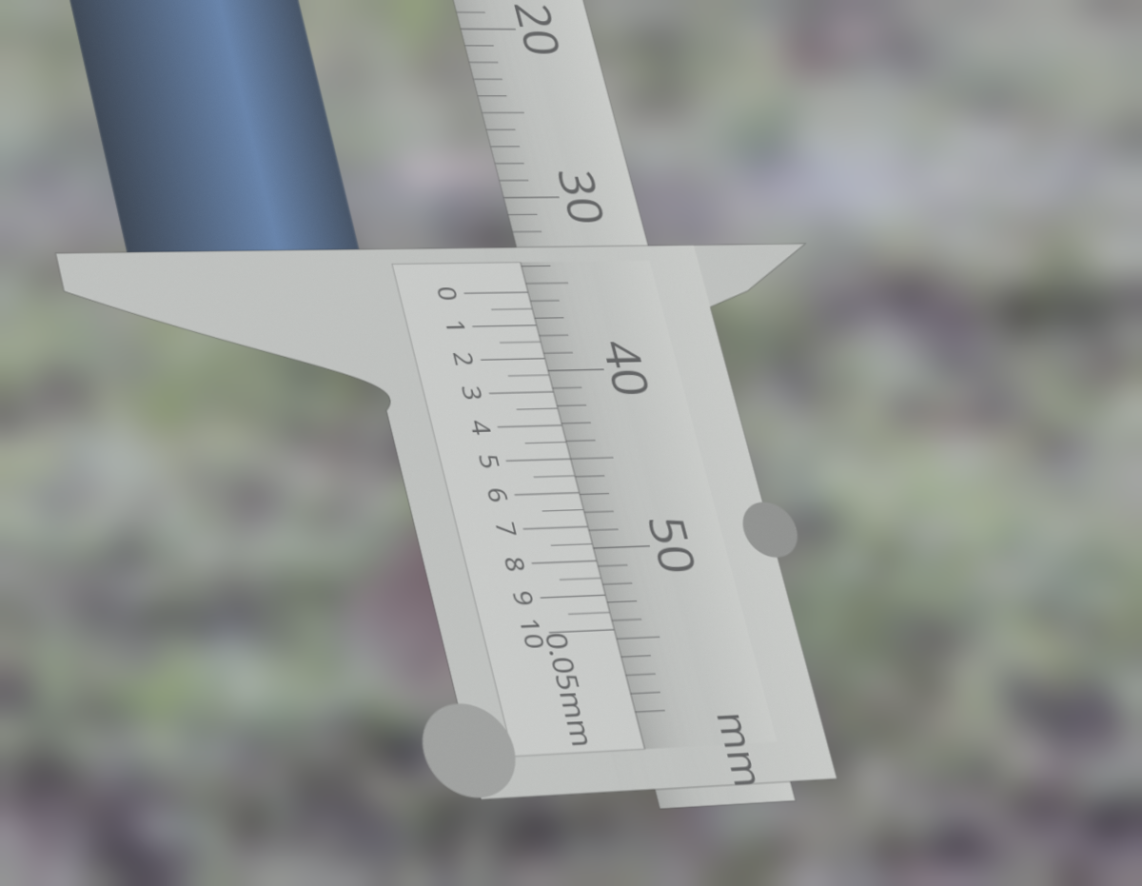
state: 35.5 mm
